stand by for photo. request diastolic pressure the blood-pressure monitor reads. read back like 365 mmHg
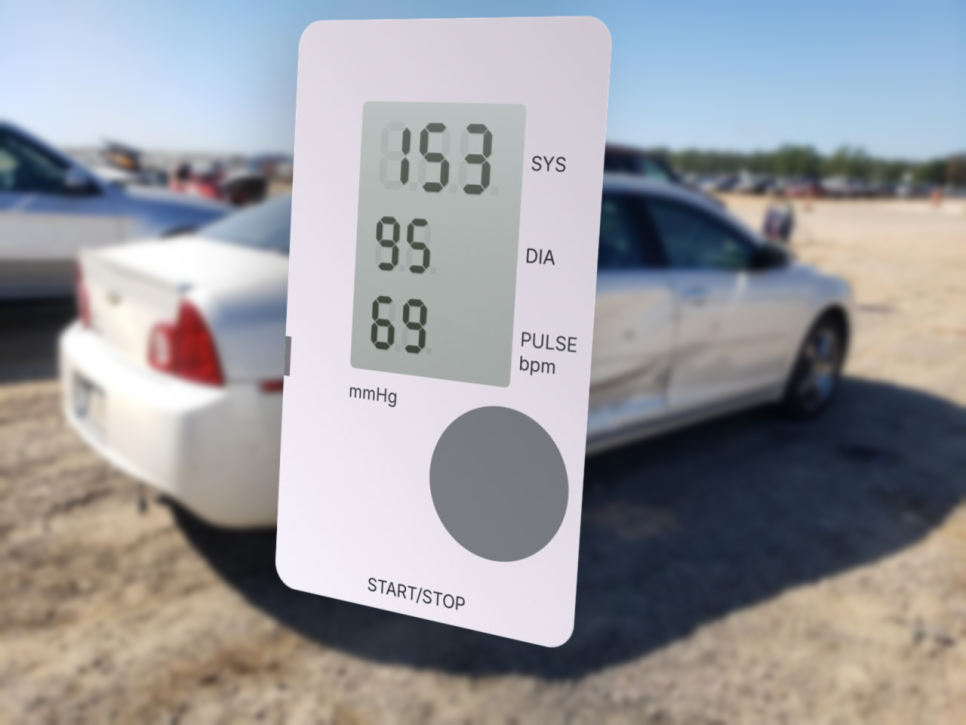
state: 95 mmHg
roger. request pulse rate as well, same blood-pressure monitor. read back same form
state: 69 bpm
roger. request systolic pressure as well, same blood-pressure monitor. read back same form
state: 153 mmHg
